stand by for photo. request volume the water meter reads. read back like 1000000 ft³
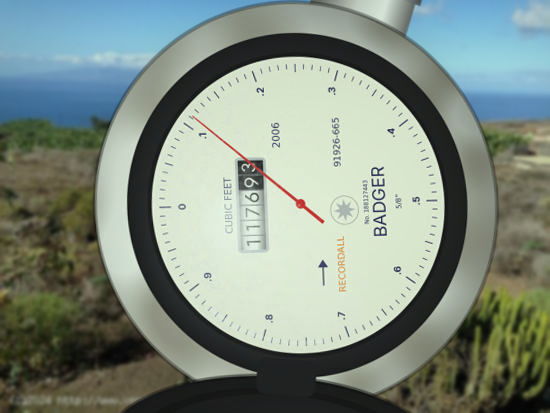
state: 117693.11 ft³
